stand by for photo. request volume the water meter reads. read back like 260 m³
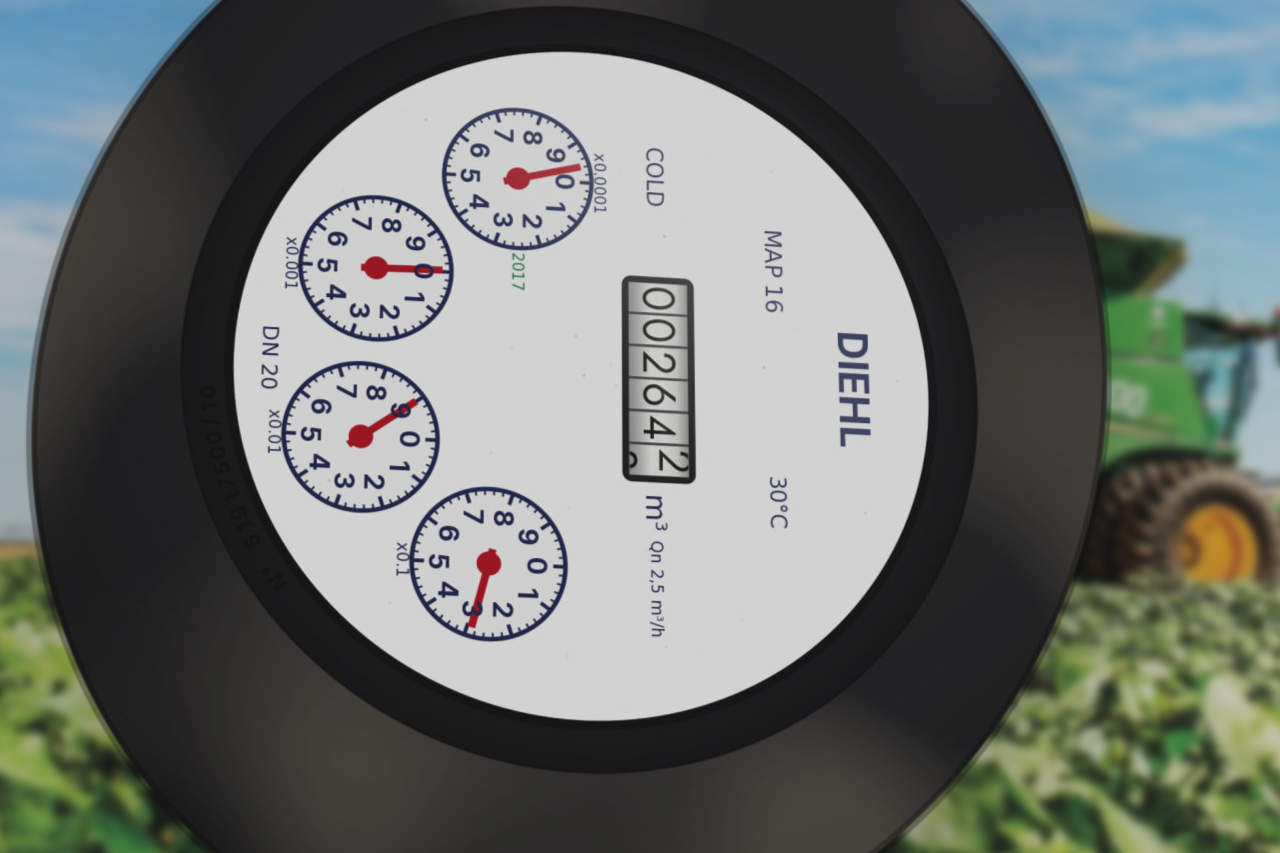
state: 2642.2899 m³
